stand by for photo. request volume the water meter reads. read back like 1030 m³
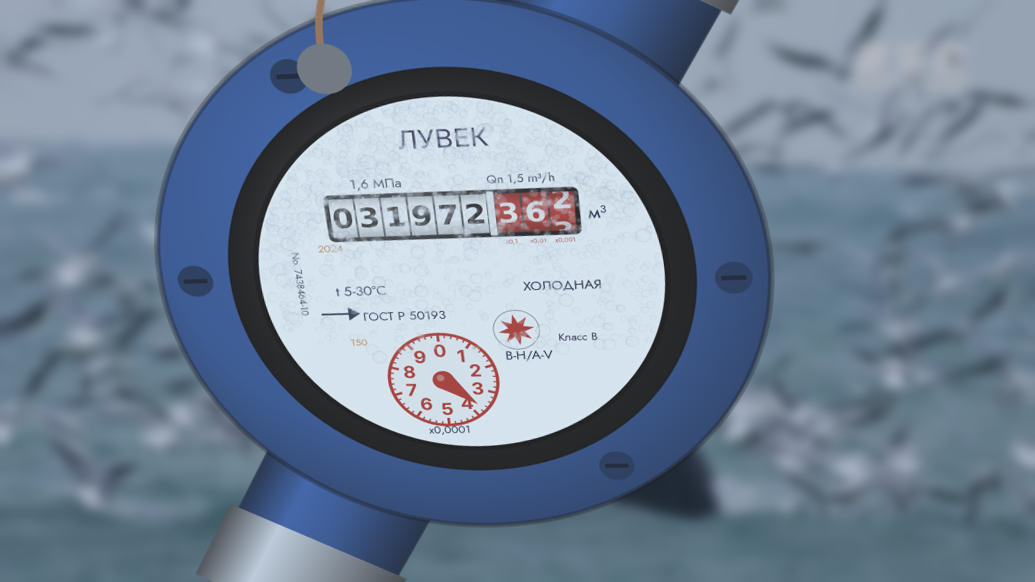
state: 31972.3623 m³
